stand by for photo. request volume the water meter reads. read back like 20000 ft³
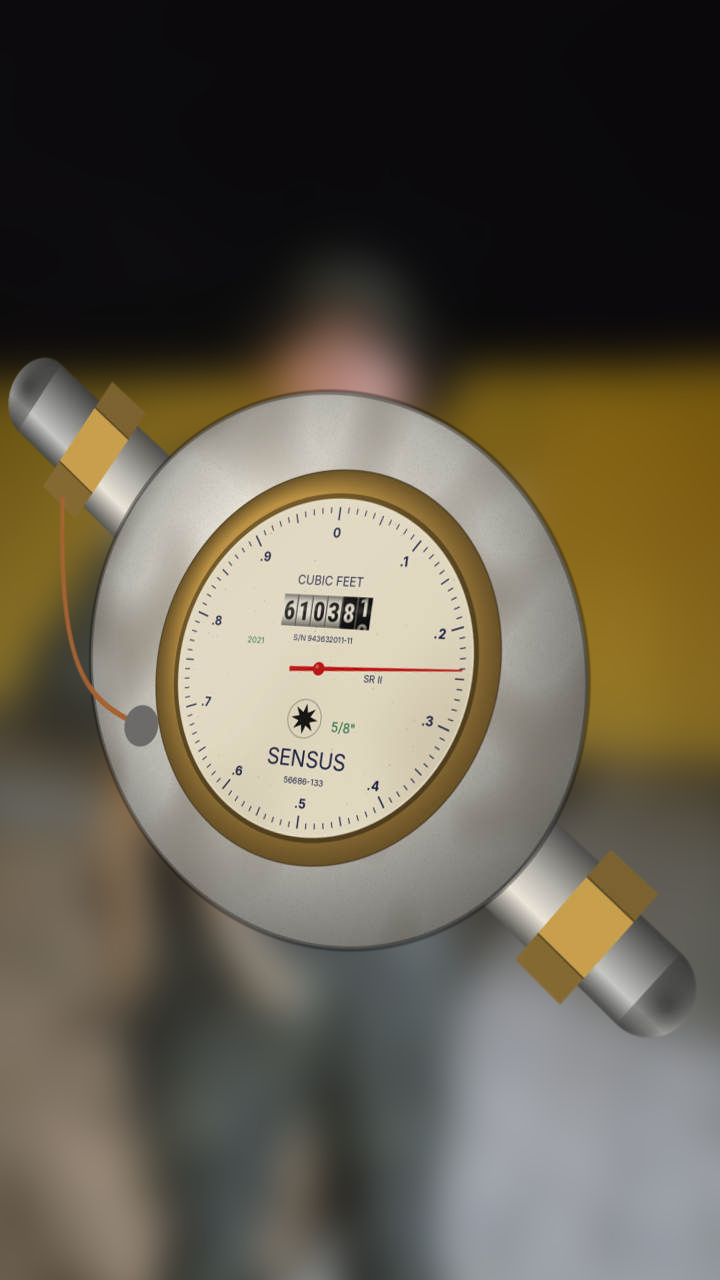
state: 610381.24 ft³
